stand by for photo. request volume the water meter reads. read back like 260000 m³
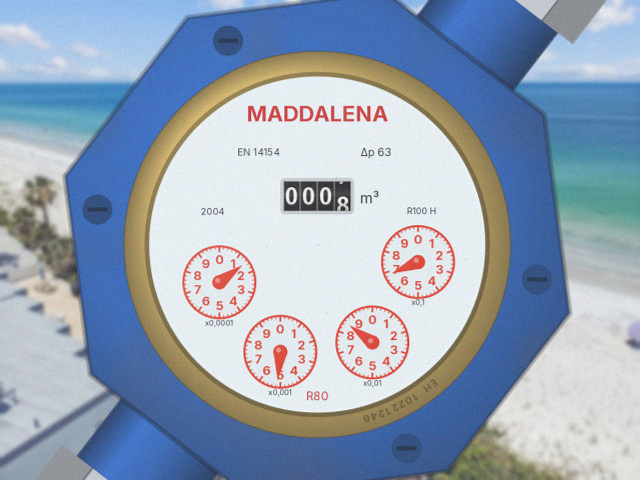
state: 7.6851 m³
